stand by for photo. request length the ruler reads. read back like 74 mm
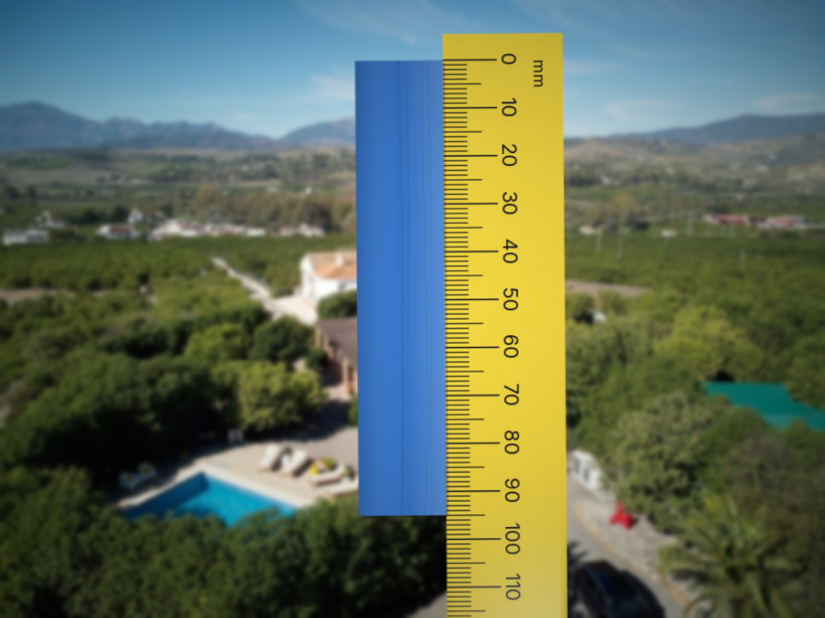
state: 95 mm
